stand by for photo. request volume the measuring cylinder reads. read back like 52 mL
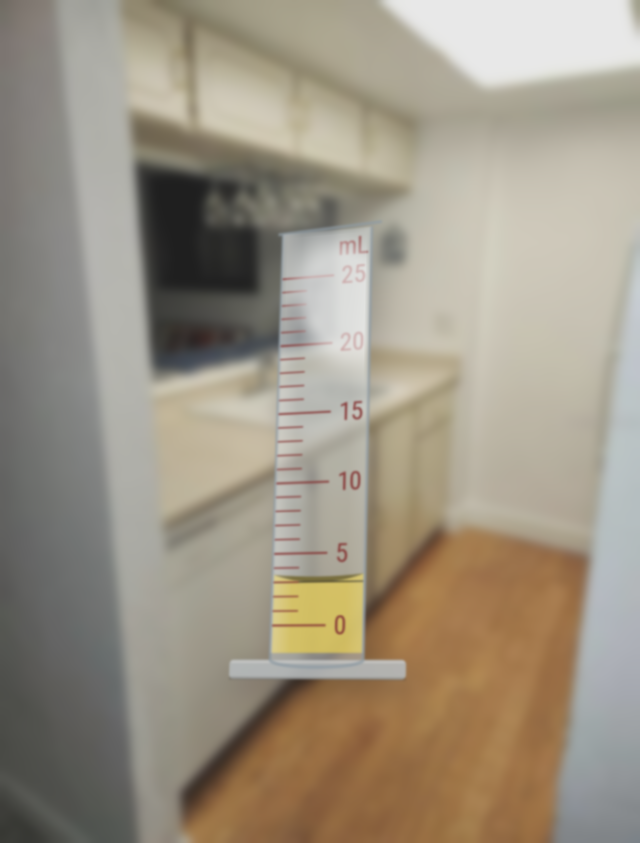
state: 3 mL
